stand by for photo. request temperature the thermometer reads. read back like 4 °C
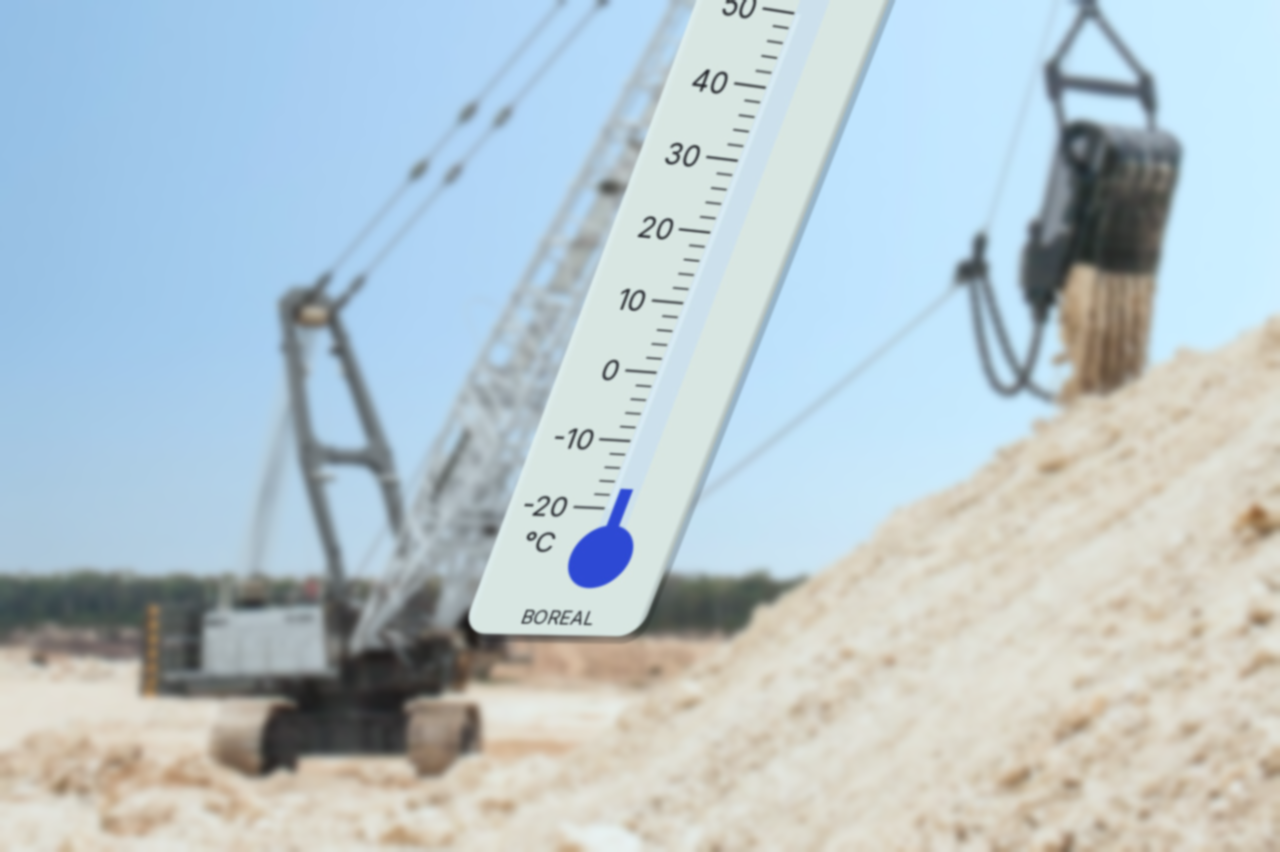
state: -17 °C
